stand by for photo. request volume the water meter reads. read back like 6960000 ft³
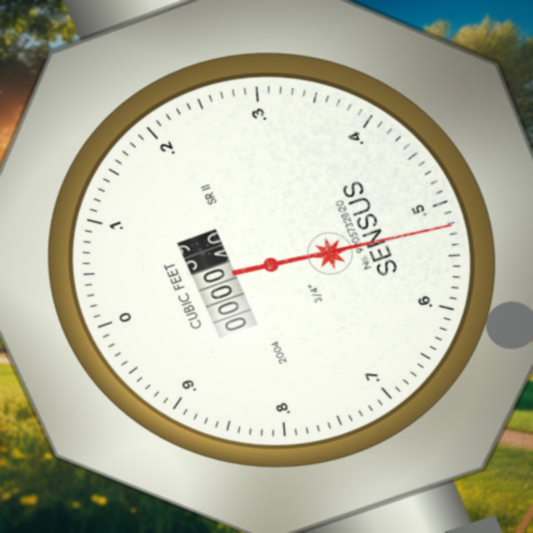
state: 39.52 ft³
